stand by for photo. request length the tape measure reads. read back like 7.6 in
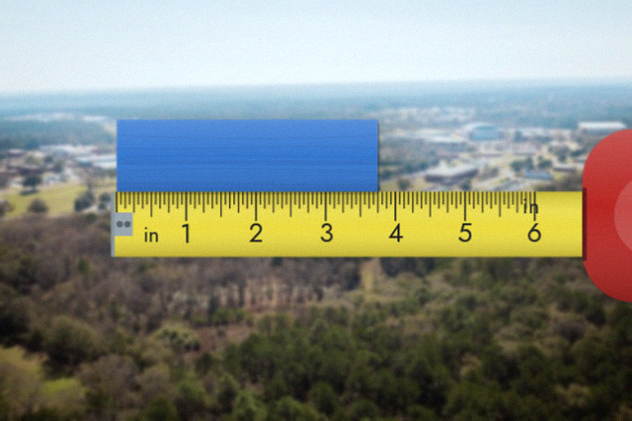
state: 3.75 in
